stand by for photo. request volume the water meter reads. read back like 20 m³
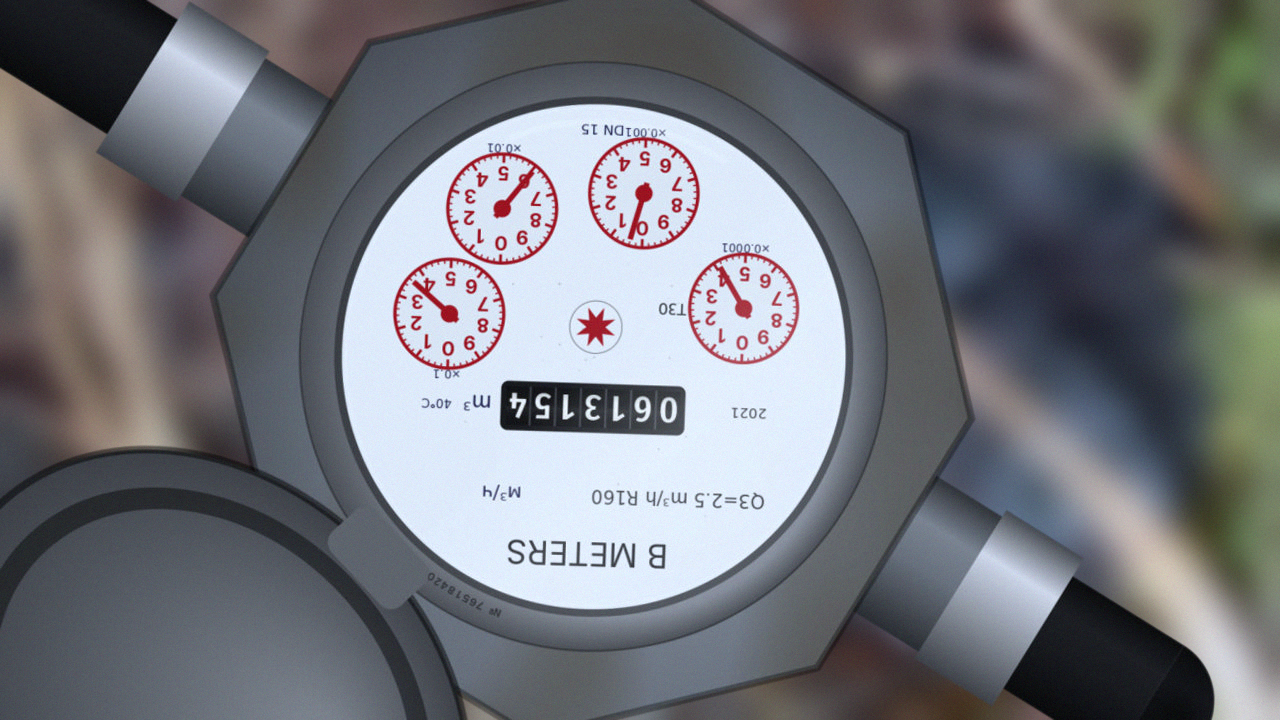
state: 613154.3604 m³
